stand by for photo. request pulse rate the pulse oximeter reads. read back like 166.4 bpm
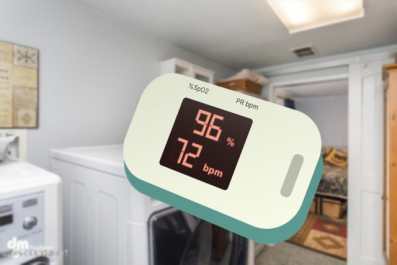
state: 72 bpm
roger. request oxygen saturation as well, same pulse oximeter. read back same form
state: 96 %
